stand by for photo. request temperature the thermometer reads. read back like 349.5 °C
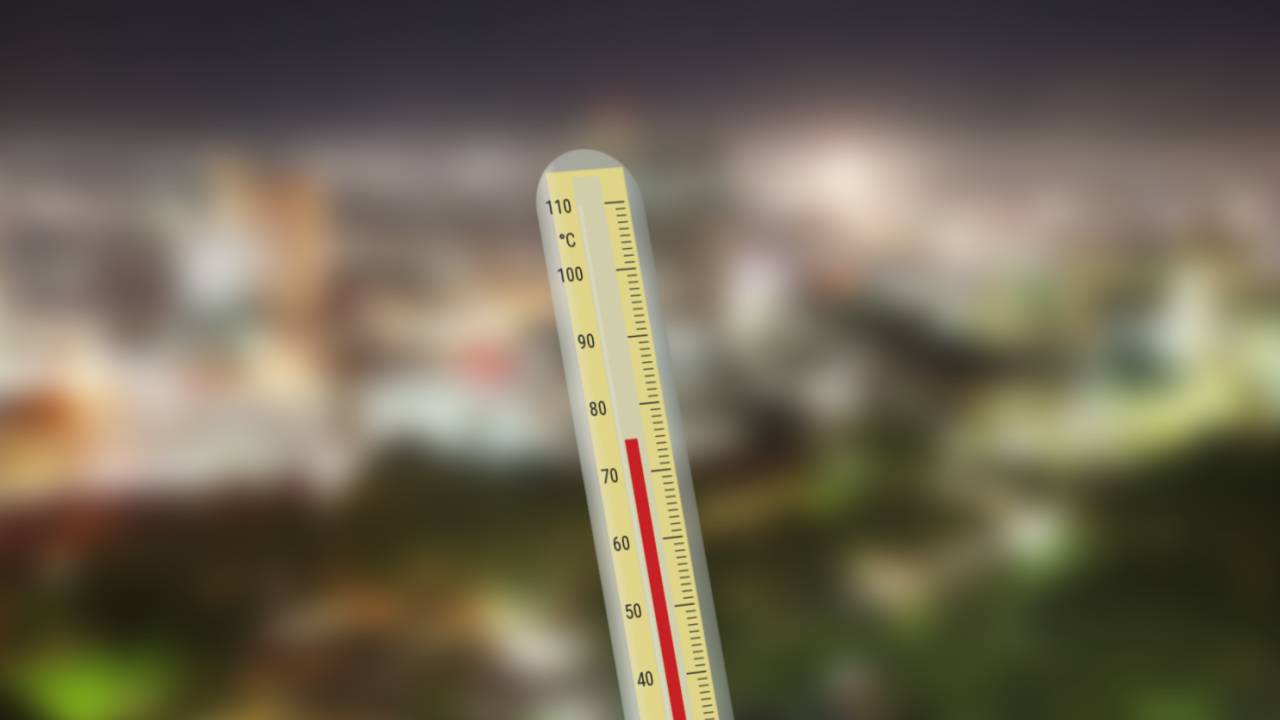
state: 75 °C
